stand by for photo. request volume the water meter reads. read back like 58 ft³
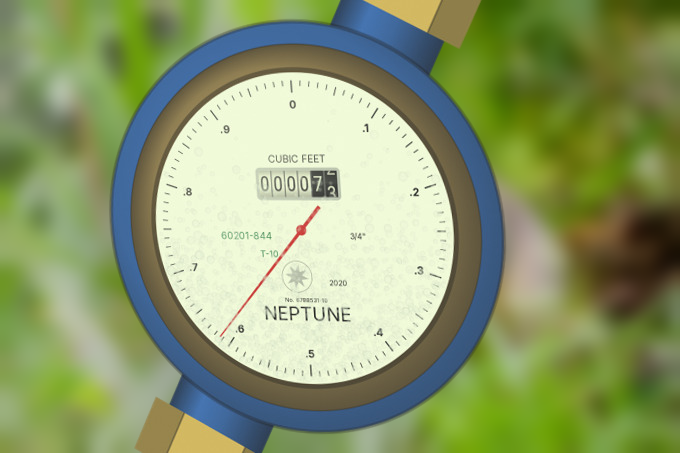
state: 72.61 ft³
